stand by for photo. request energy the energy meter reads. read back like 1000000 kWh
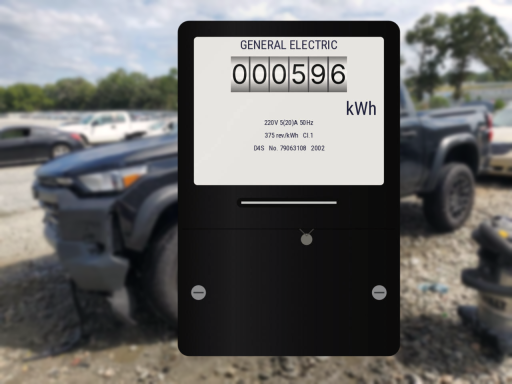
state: 596 kWh
